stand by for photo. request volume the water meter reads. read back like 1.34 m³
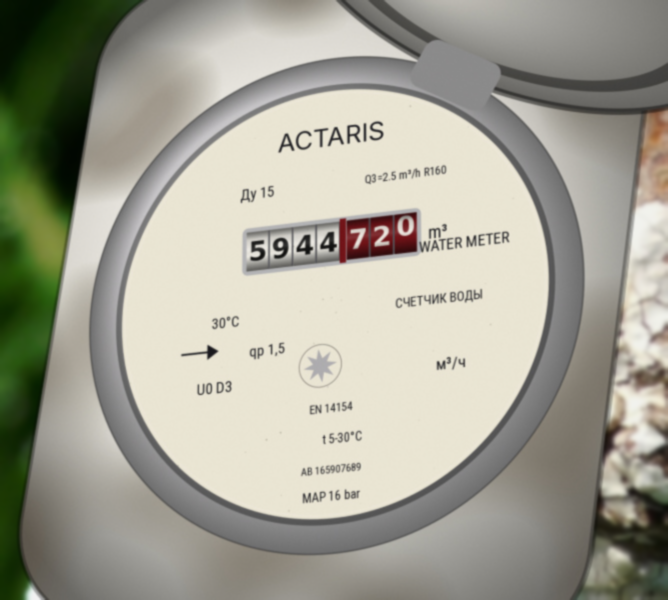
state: 5944.720 m³
